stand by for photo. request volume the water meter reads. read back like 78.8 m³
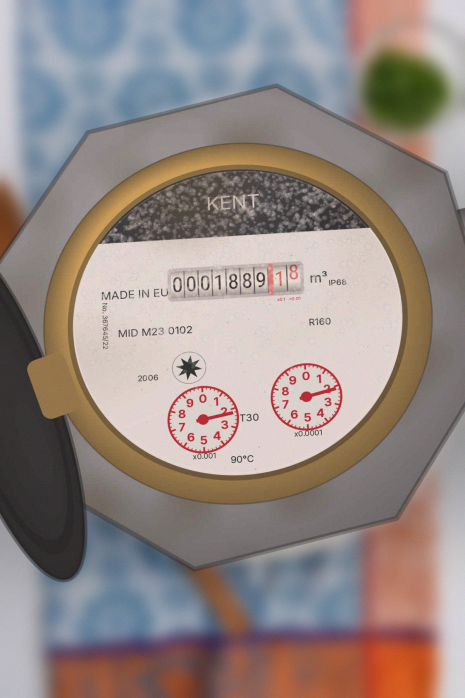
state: 1889.1822 m³
